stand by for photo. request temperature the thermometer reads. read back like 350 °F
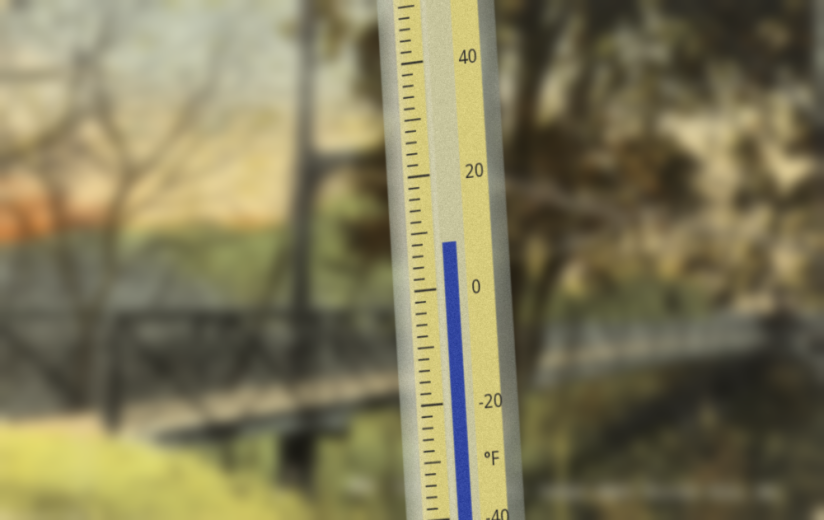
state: 8 °F
